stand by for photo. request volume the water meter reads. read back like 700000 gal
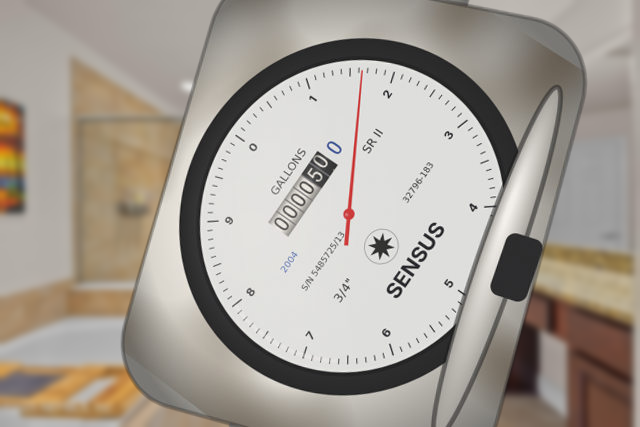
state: 501.6 gal
